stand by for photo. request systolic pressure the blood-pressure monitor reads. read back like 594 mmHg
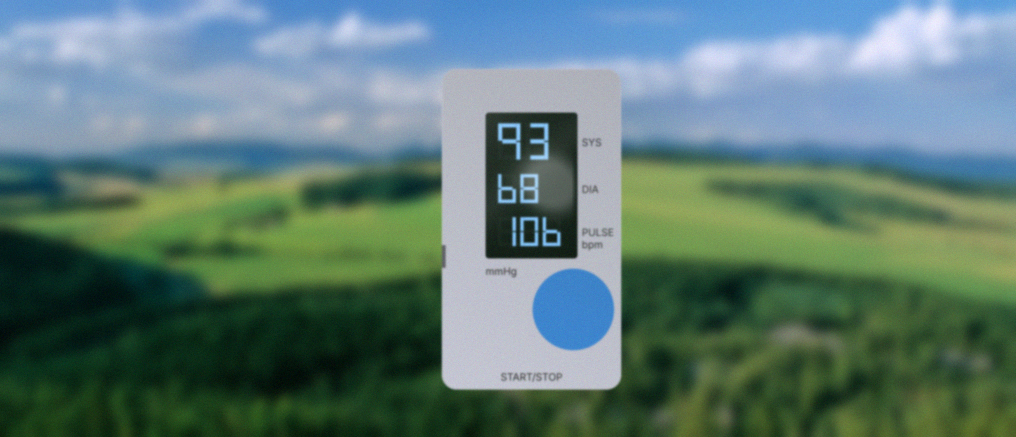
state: 93 mmHg
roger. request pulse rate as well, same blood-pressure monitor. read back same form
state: 106 bpm
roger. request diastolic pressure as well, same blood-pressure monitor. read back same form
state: 68 mmHg
